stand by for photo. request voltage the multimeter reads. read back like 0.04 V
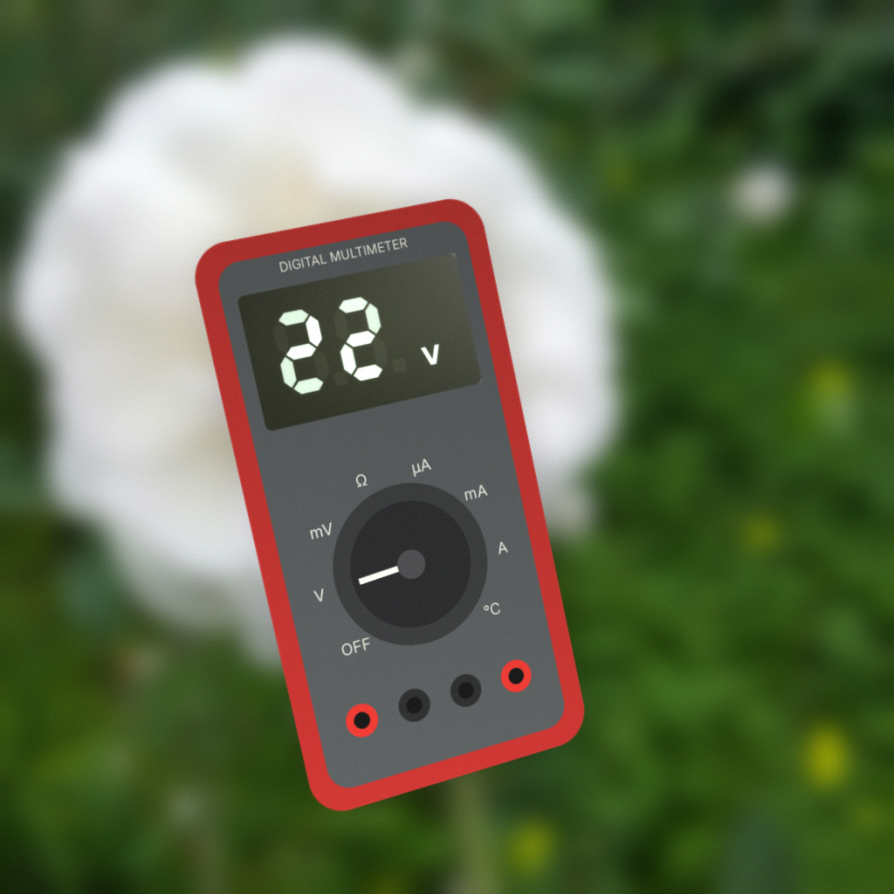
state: 22 V
